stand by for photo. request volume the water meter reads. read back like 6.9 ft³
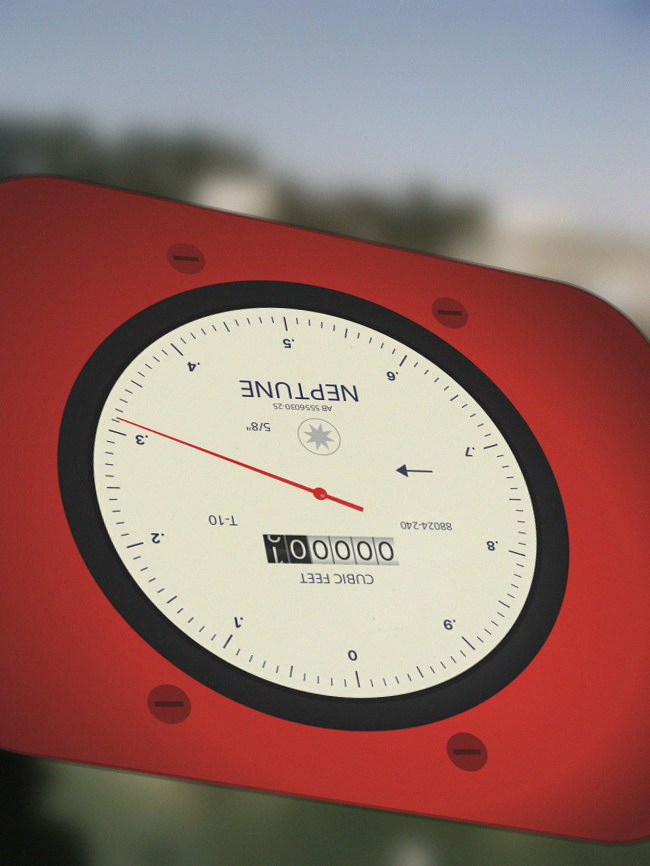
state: 1.31 ft³
